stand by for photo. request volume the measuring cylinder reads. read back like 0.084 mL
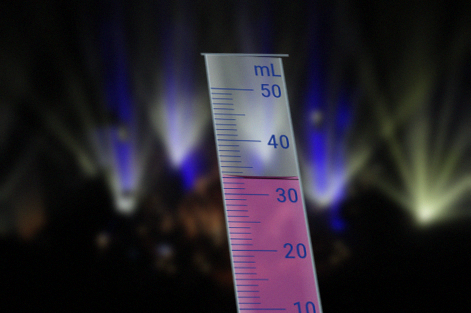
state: 33 mL
